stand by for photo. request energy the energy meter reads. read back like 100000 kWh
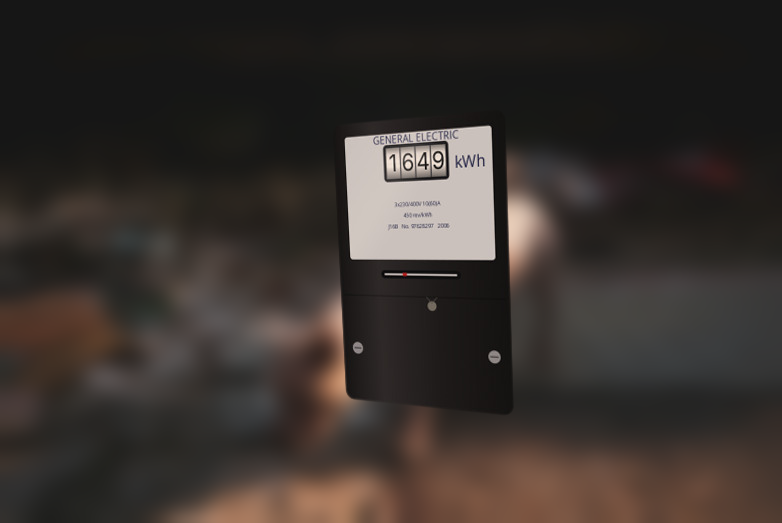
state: 1649 kWh
